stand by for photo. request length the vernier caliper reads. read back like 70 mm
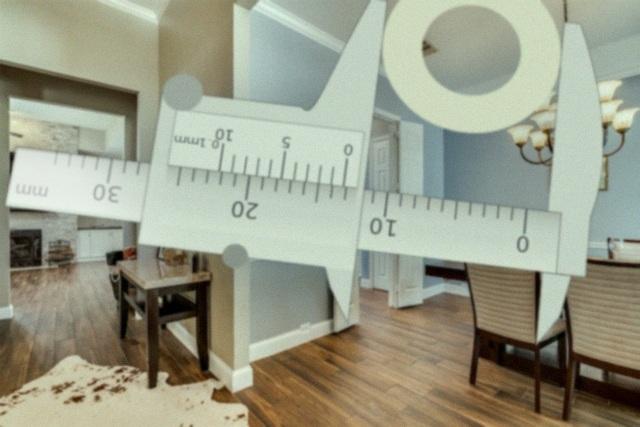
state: 13.2 mm
